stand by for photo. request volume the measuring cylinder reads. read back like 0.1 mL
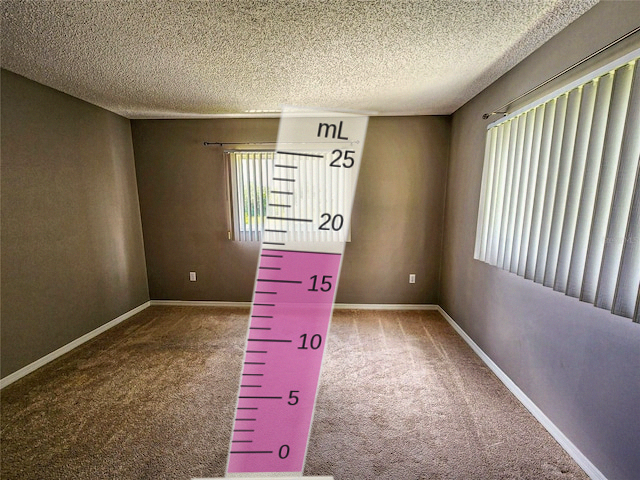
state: 17.5 mL
